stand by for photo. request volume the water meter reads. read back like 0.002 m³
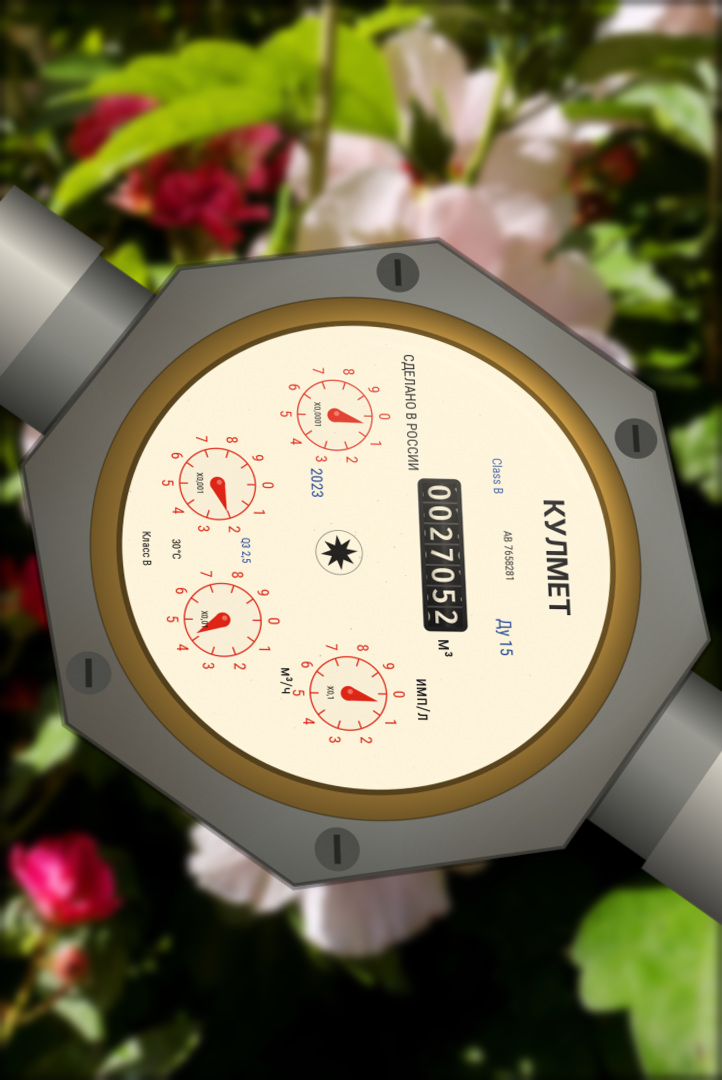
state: 27052.0420 m³
